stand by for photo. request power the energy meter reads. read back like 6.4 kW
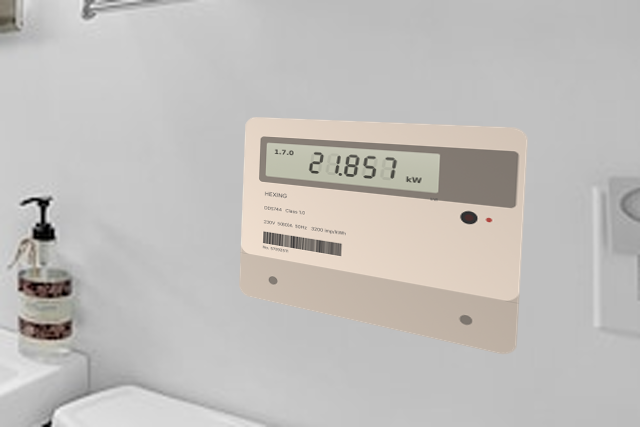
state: 21.857 kW
